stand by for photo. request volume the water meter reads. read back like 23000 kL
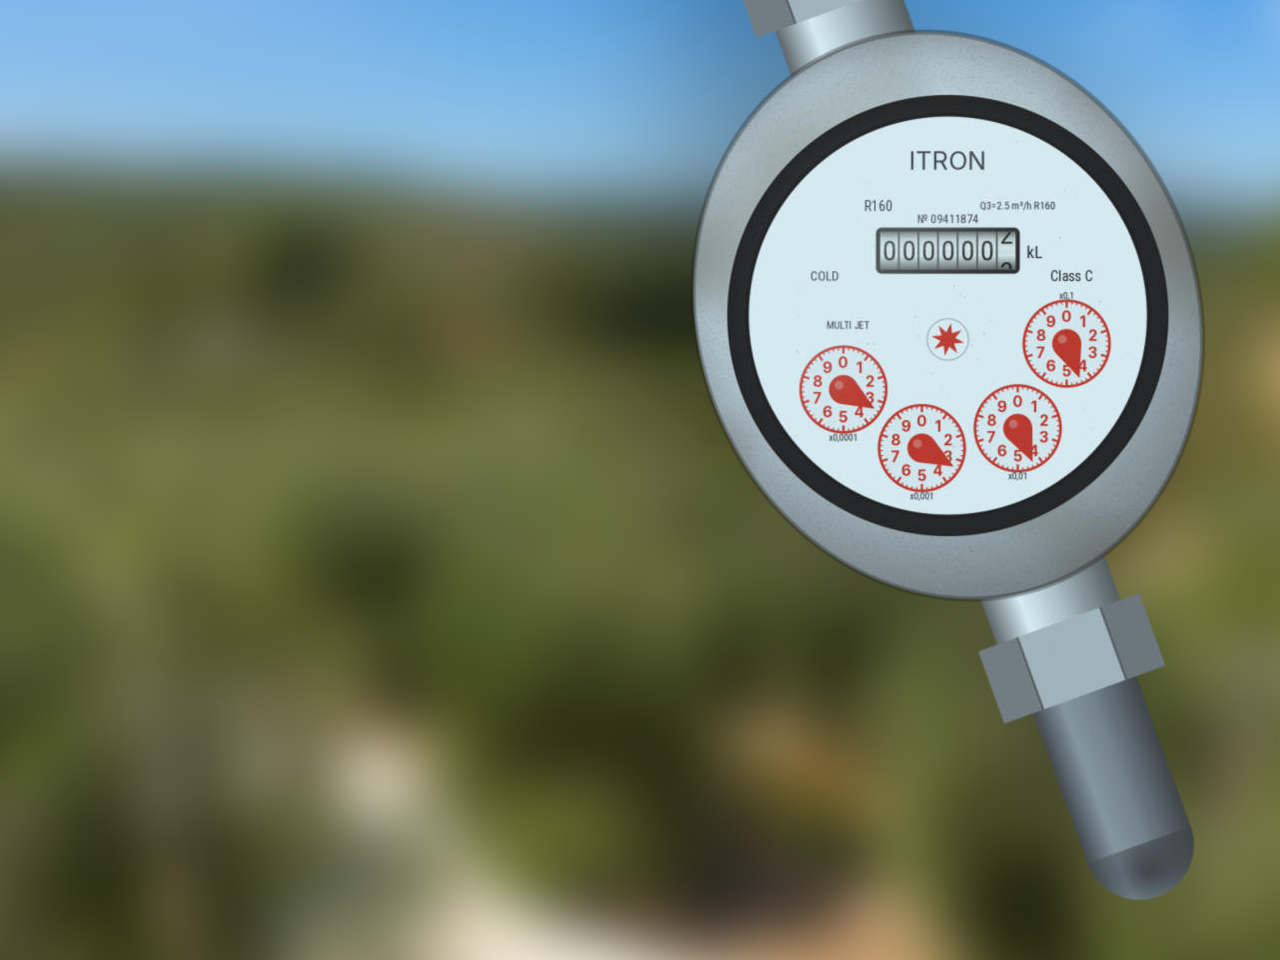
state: 2.4433 kL
